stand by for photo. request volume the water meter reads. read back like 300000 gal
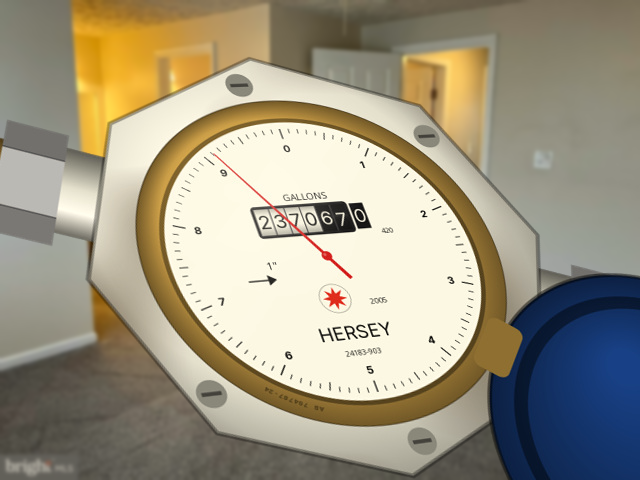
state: 2370669.1 gal
